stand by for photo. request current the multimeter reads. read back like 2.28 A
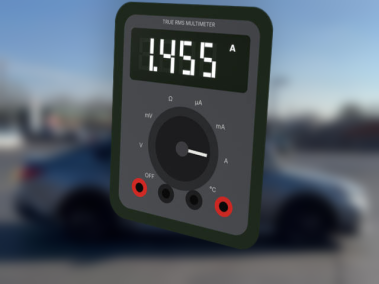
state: 1.455 A
